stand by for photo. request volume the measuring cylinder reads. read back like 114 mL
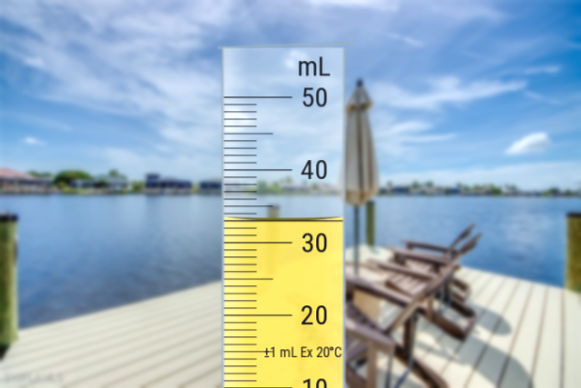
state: 33 mL
